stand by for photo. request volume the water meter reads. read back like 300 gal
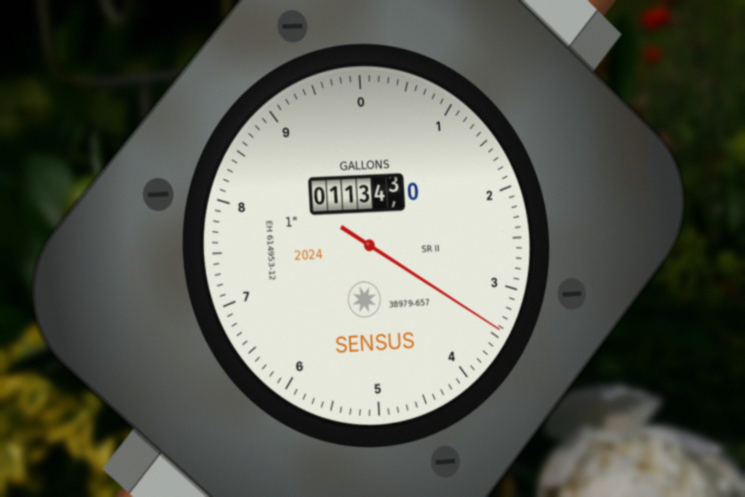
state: 113433.4 gal
